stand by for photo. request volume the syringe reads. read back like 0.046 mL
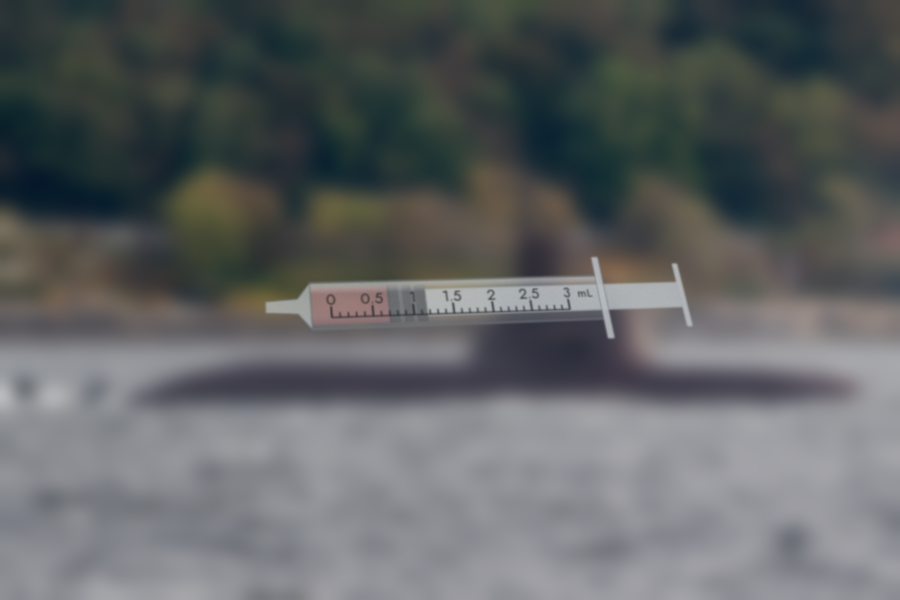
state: 0.7 mL
